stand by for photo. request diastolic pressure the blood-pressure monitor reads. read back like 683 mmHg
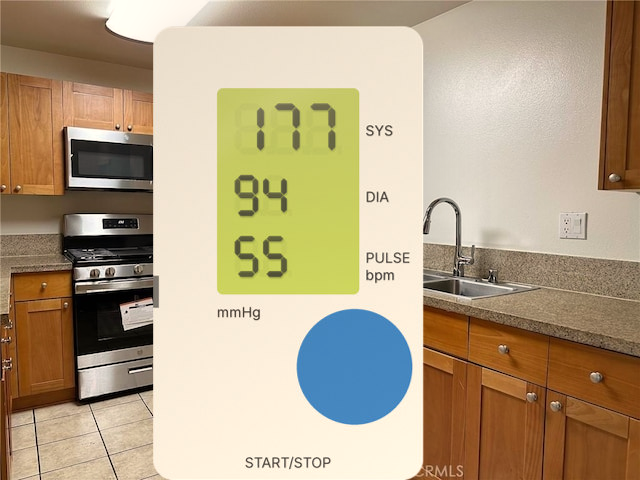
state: 94 mmHg
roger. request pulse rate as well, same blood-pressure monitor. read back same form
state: 55 bpm
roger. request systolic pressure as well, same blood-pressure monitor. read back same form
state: 177 mmHg
